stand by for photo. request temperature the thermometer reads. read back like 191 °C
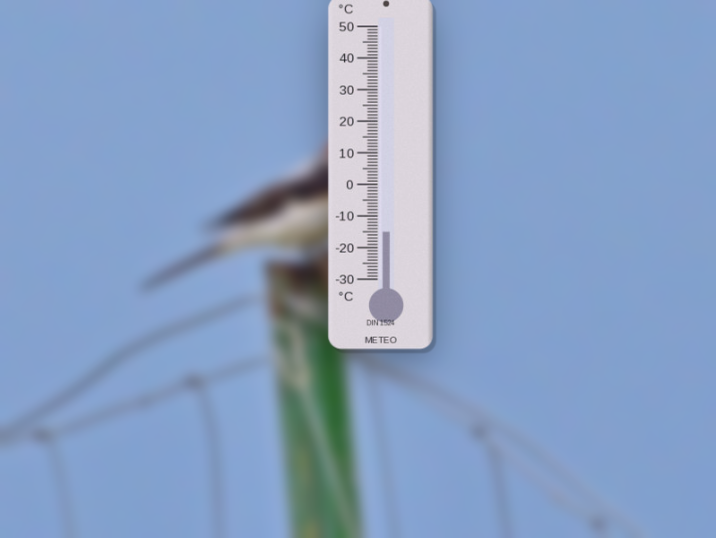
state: -15 °C
